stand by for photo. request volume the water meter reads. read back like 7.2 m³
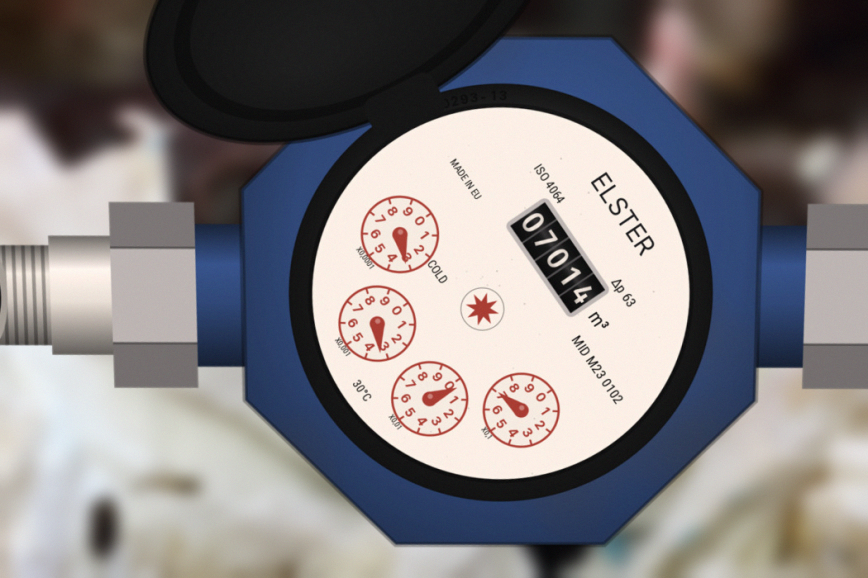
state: 7014.7033 m³
